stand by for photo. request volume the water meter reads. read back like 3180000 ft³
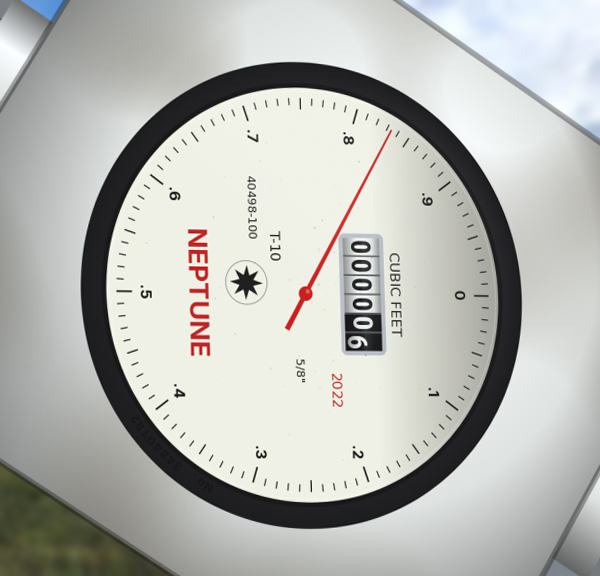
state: 5.83 ft³
